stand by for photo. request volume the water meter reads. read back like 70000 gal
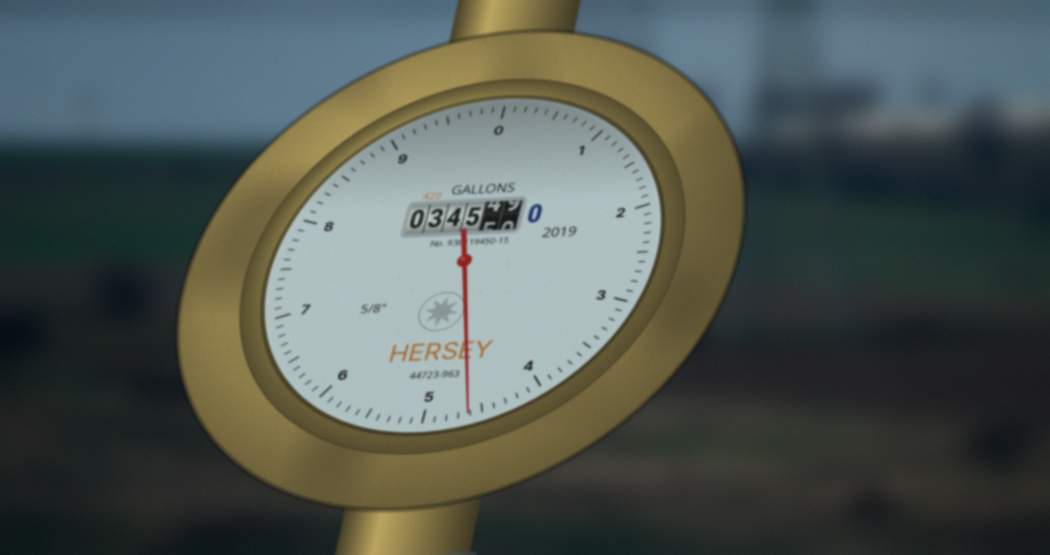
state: 345494.6 gal
